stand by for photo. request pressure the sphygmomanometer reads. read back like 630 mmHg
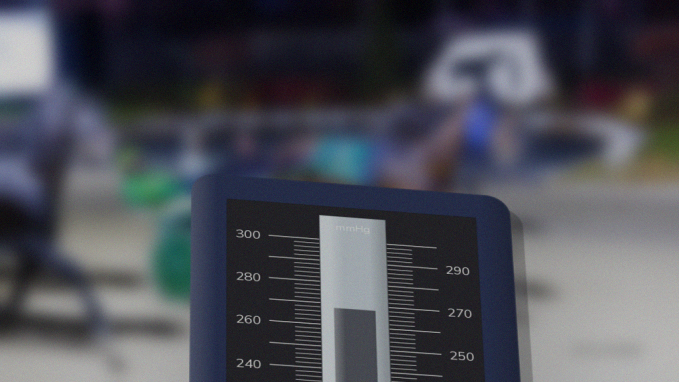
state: 268 mmHg
